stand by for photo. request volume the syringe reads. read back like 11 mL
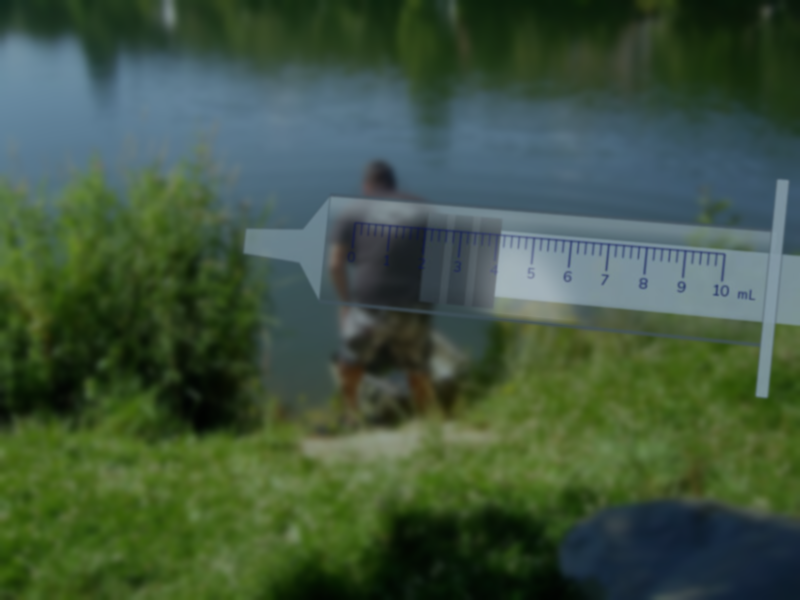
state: 2 mL
